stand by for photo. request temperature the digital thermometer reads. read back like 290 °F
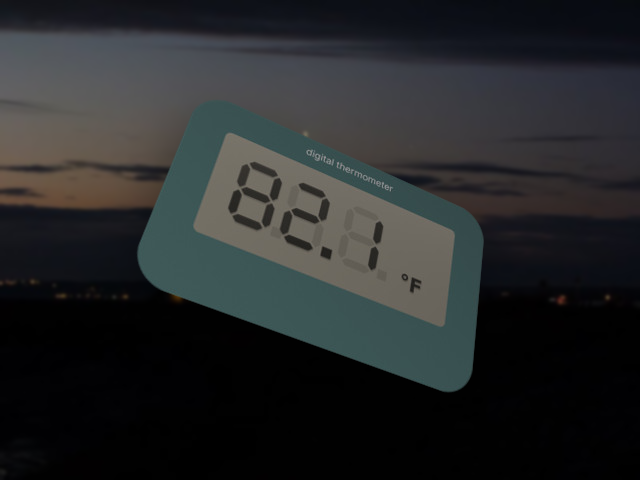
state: 82.1 °F
